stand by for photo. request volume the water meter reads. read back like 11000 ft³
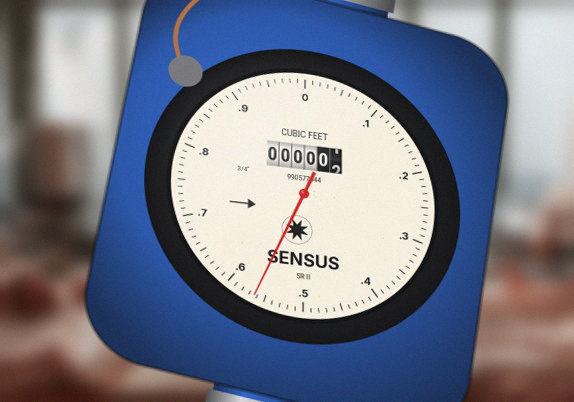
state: 1.56 ft³
